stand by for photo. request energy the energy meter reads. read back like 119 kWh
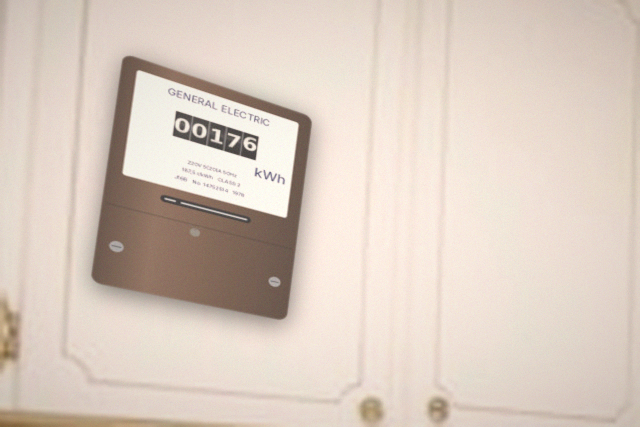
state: 176 kWh
